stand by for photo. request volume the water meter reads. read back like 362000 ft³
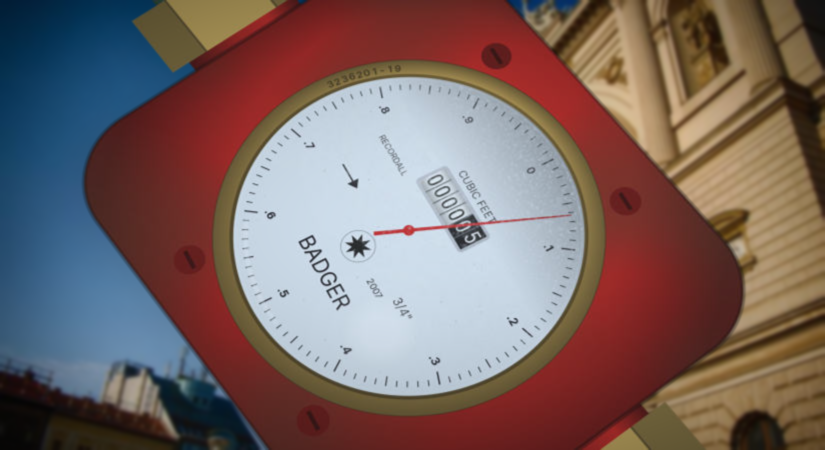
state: 5.06 ft³
